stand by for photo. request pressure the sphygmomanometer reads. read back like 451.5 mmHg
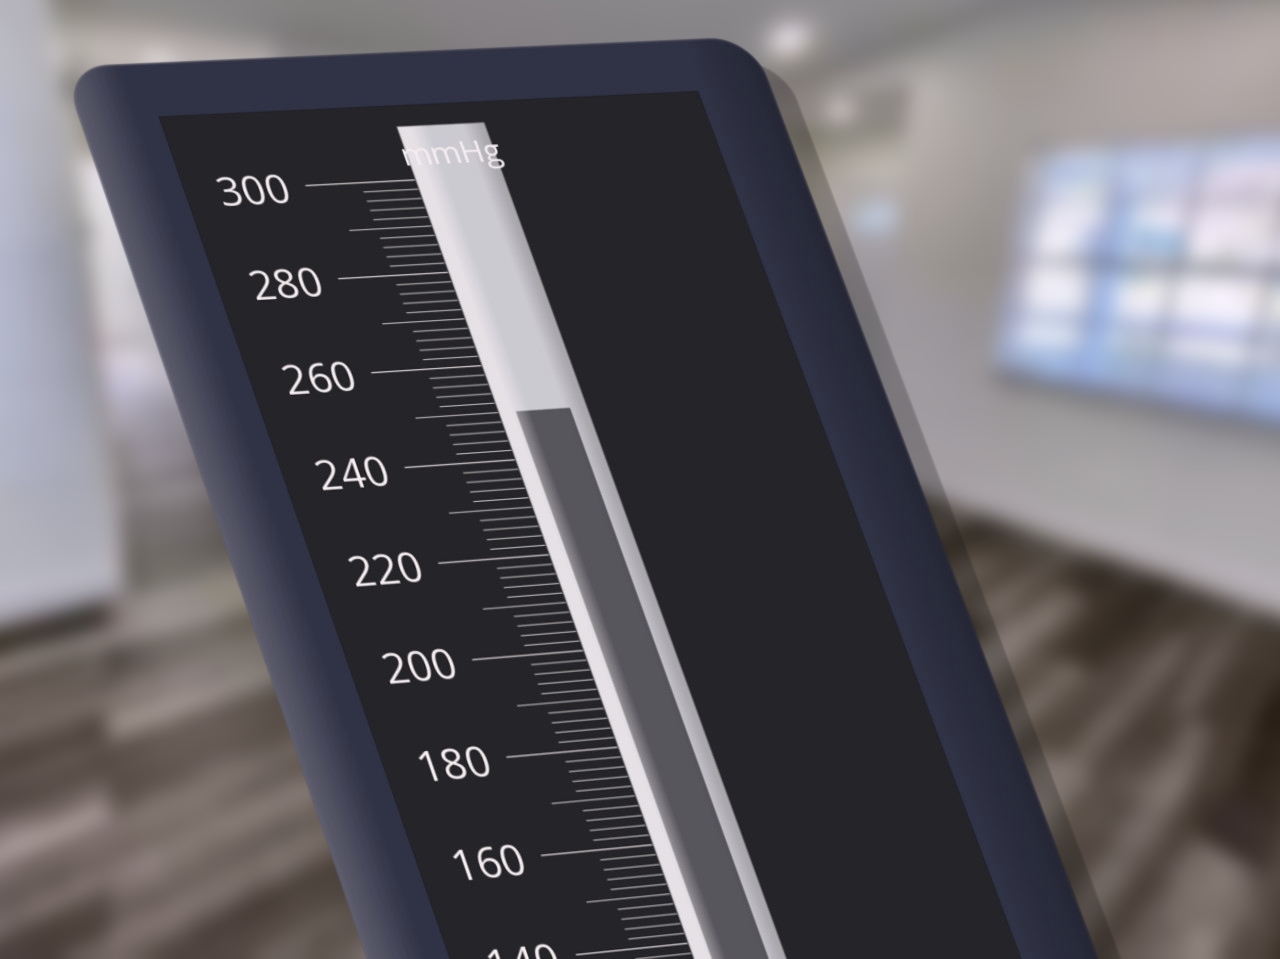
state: 250 mmHg
